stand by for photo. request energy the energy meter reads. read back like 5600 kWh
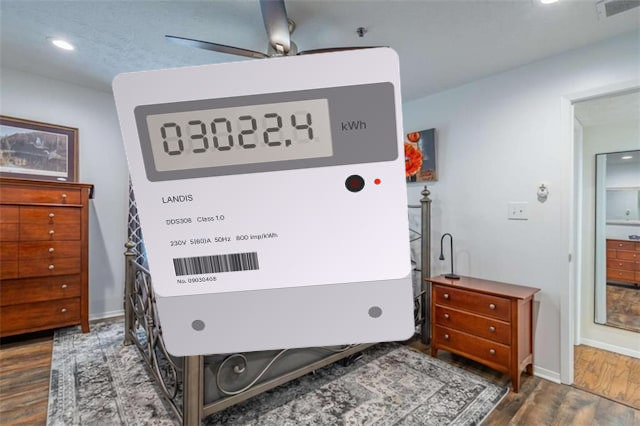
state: 3022.4 kWh
